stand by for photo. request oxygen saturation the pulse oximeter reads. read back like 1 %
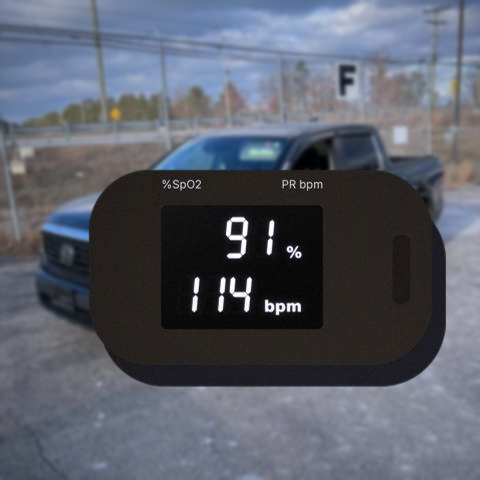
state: 91 %
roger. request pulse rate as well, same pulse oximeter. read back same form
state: 114 bpm
